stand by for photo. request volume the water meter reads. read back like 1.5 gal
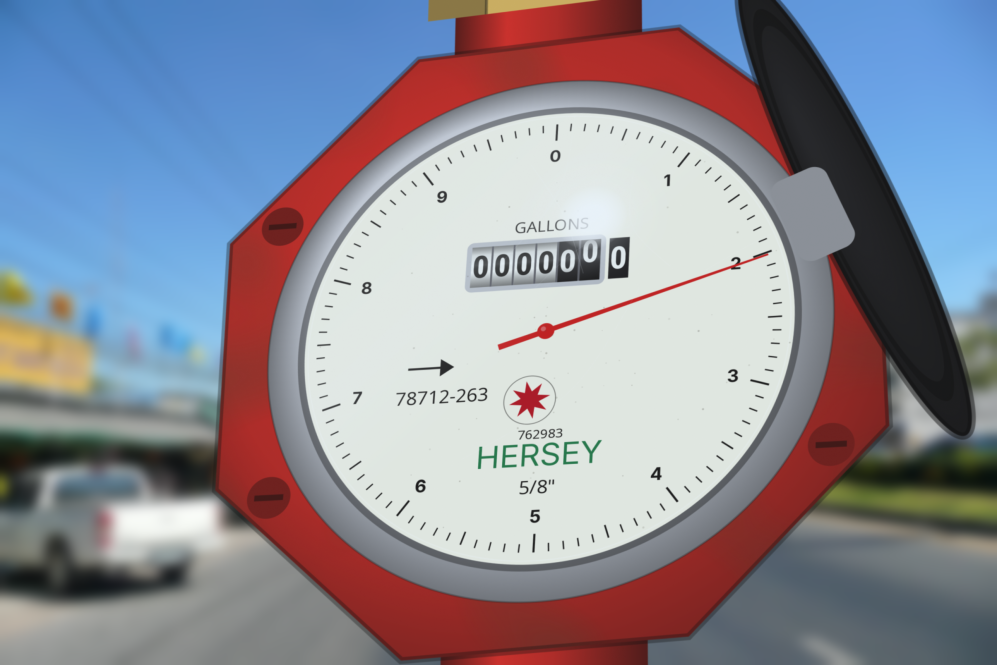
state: 2.0 gal
